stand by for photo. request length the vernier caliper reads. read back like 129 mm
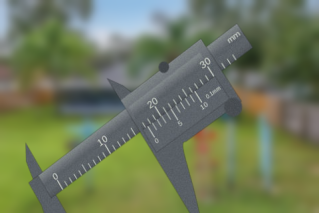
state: 17.4 mm
